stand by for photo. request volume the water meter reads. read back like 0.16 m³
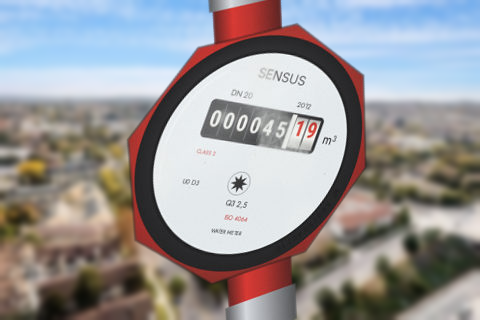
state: 45.19 m³
